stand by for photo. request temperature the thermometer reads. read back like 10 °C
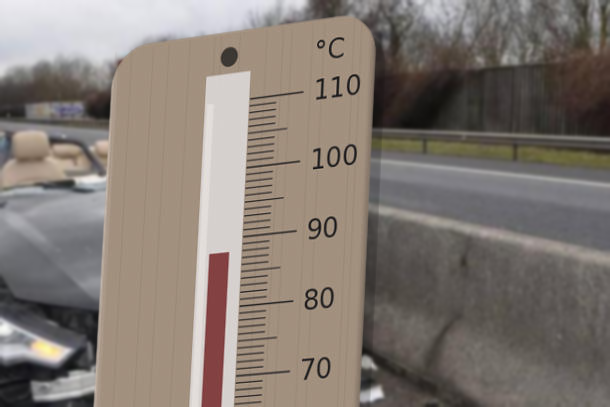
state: 88 °C
